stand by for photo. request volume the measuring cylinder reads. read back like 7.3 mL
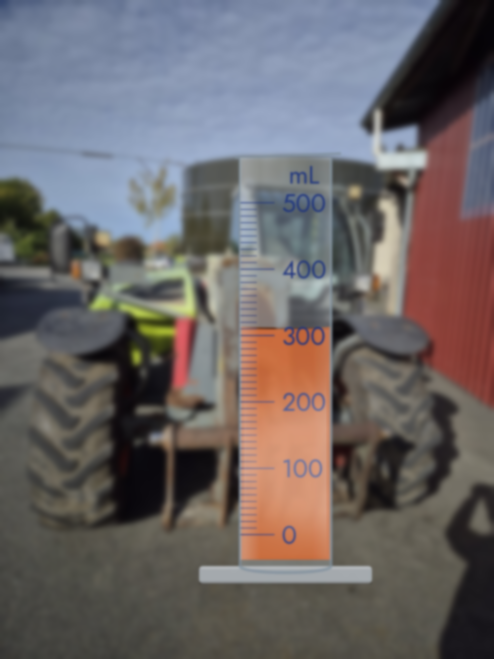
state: 310 mL
